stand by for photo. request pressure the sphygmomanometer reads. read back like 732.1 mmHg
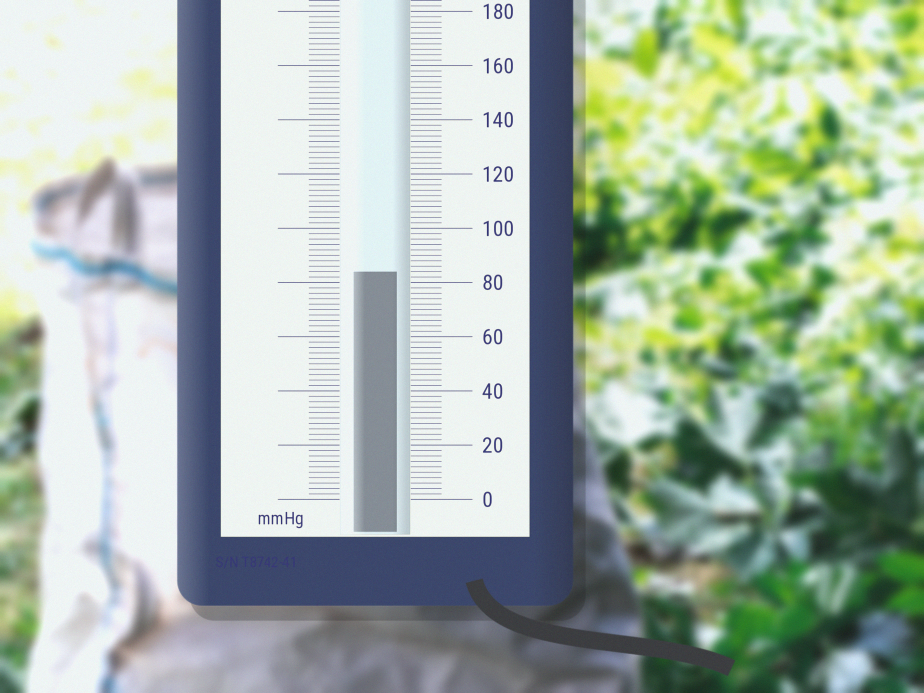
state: 84 mmHg
